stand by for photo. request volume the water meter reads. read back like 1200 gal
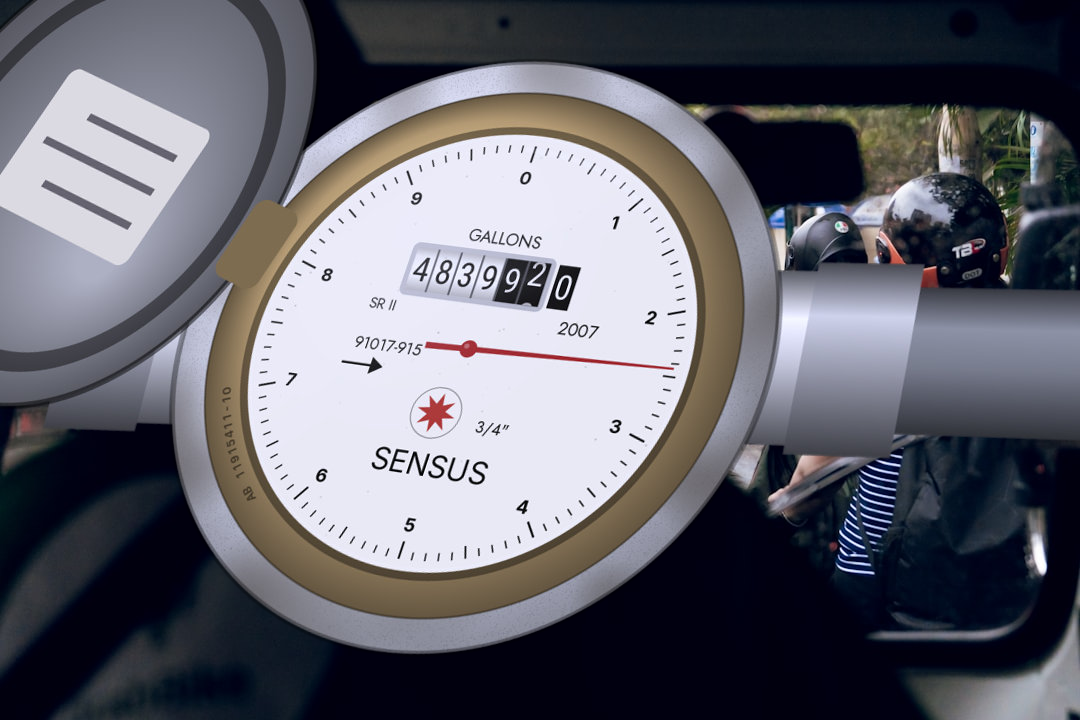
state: 4839922.4 gal
